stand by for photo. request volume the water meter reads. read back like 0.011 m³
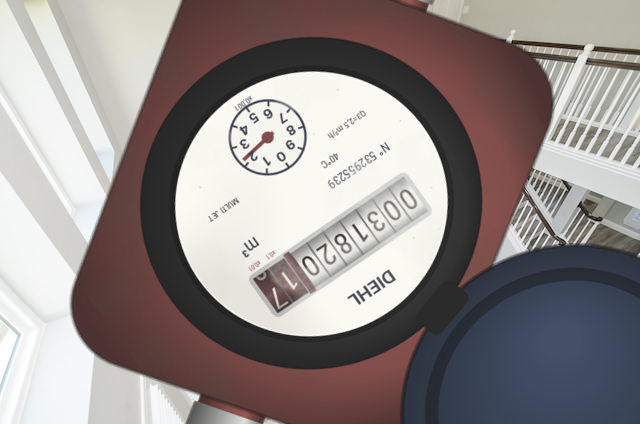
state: 31820.172 m³
